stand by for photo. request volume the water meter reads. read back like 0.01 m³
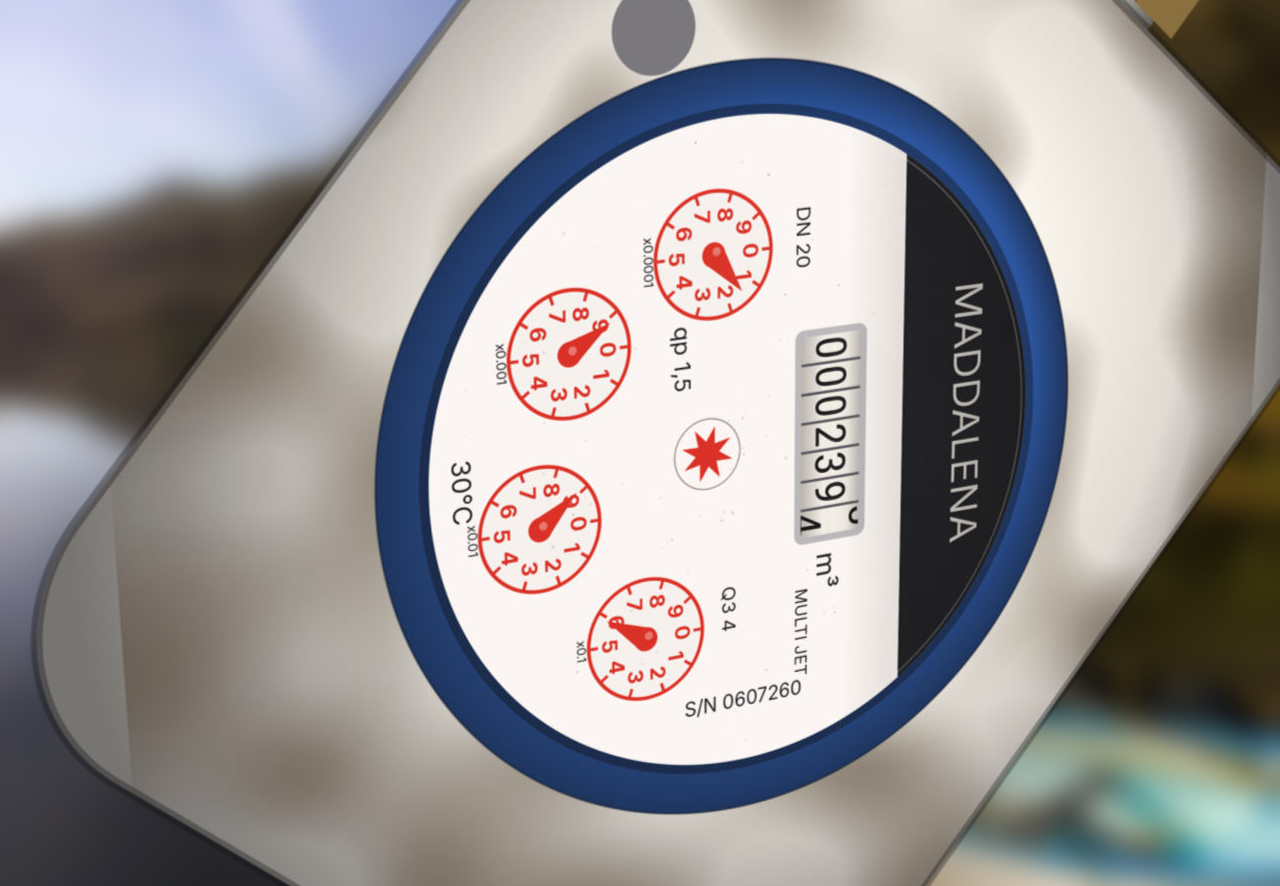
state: 2393.5891 m³
